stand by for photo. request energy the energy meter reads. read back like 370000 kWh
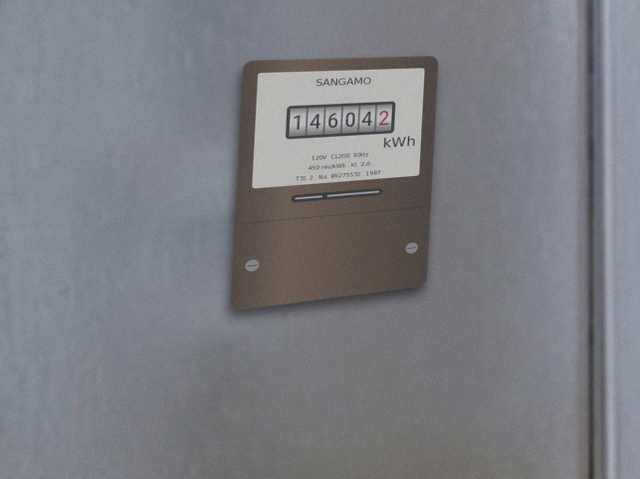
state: 14604.2 kWh
